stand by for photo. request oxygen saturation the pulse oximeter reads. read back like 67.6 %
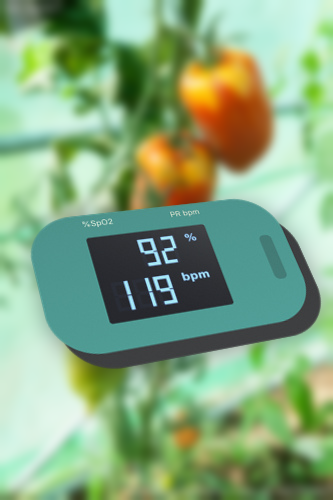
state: 92 %
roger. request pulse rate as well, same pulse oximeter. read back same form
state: 119 bpm
